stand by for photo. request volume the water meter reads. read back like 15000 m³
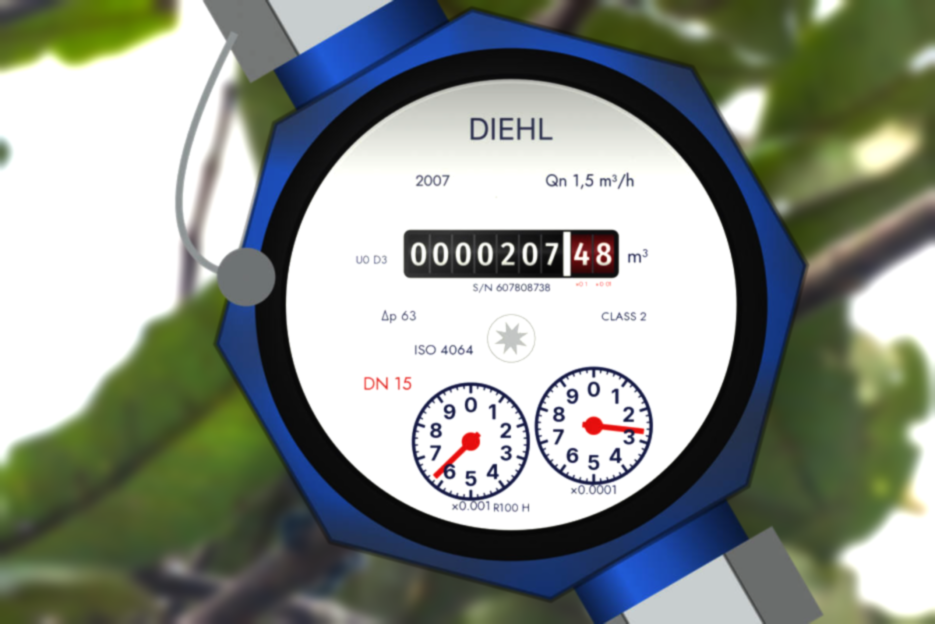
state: 207.4862 m³
